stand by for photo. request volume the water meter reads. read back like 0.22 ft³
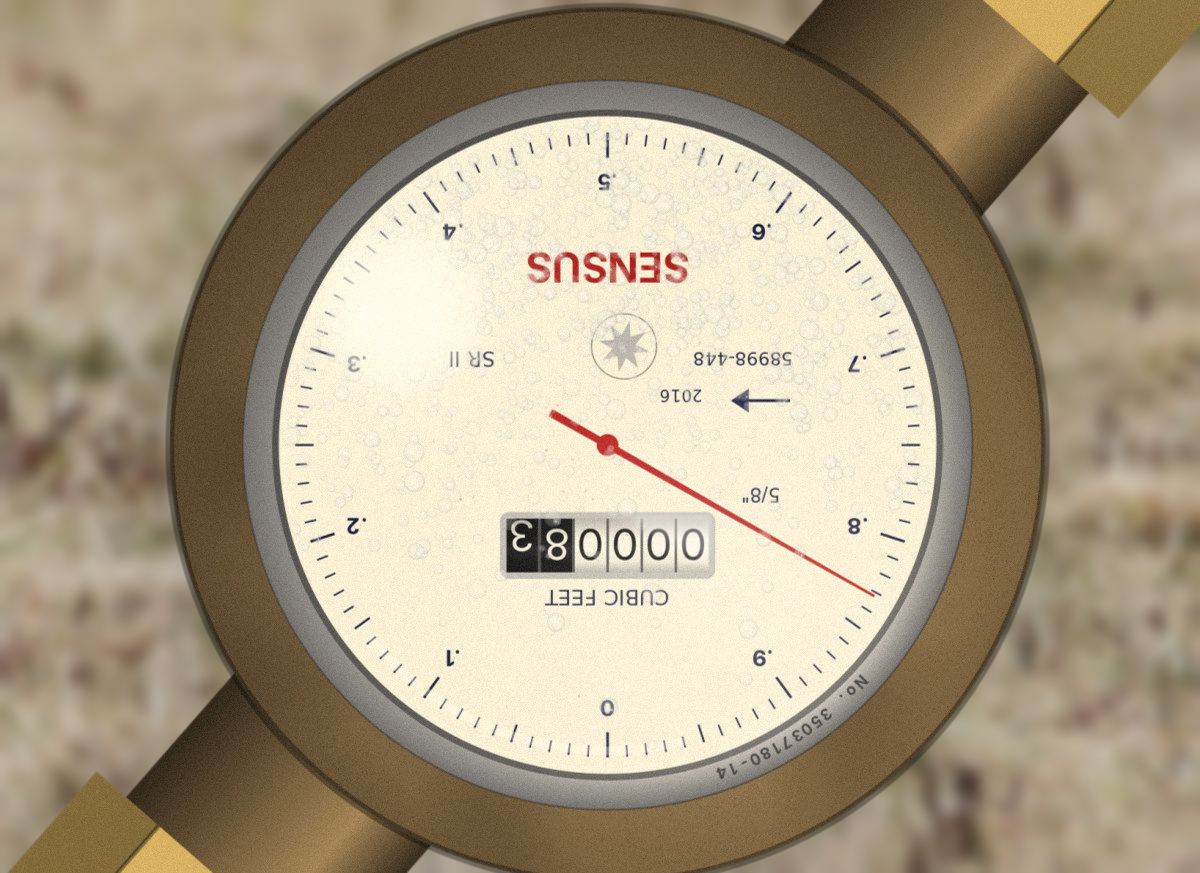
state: 82.83 ft³
